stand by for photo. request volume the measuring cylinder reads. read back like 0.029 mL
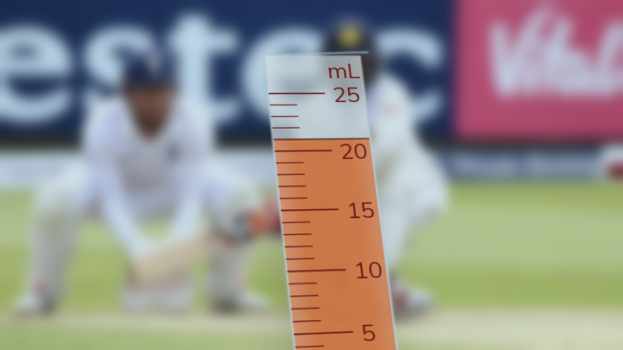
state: 21 mL
